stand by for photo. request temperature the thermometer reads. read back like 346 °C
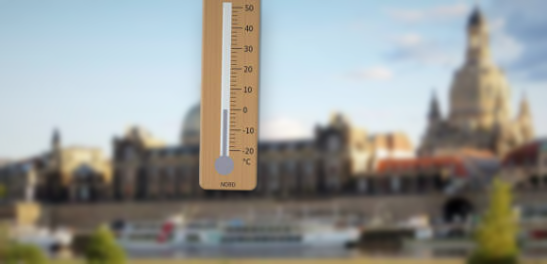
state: 0 °C
